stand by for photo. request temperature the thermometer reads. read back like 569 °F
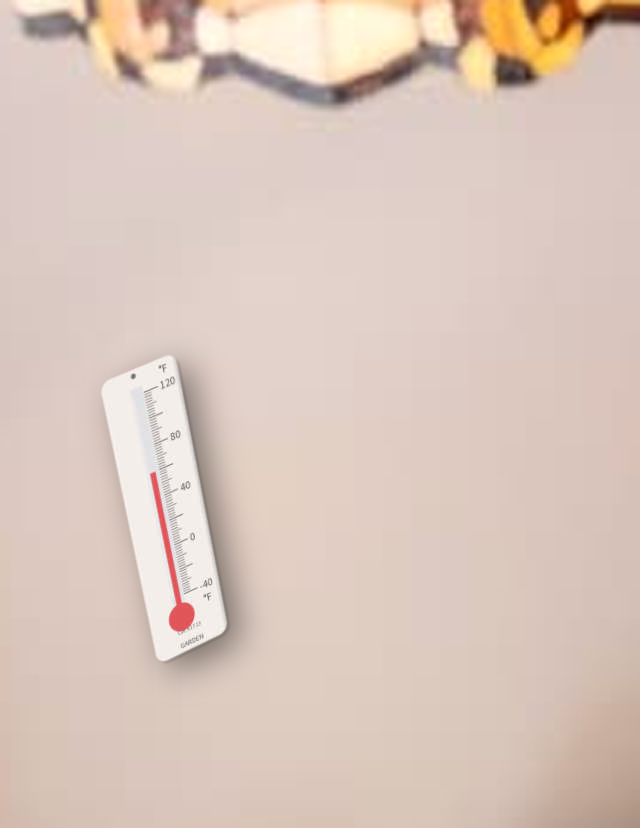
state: 60 °F
